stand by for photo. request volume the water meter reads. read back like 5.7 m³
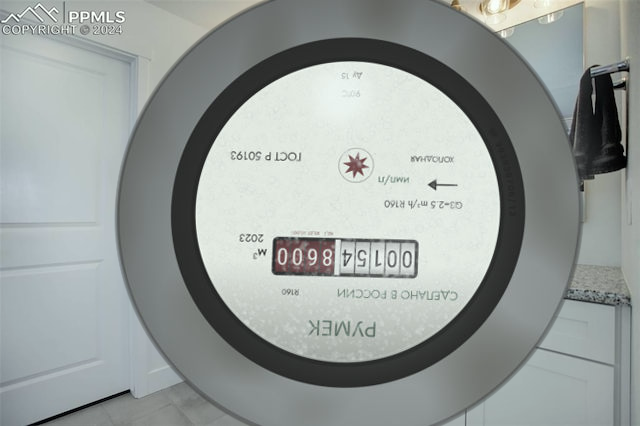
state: 154.8600 m³
